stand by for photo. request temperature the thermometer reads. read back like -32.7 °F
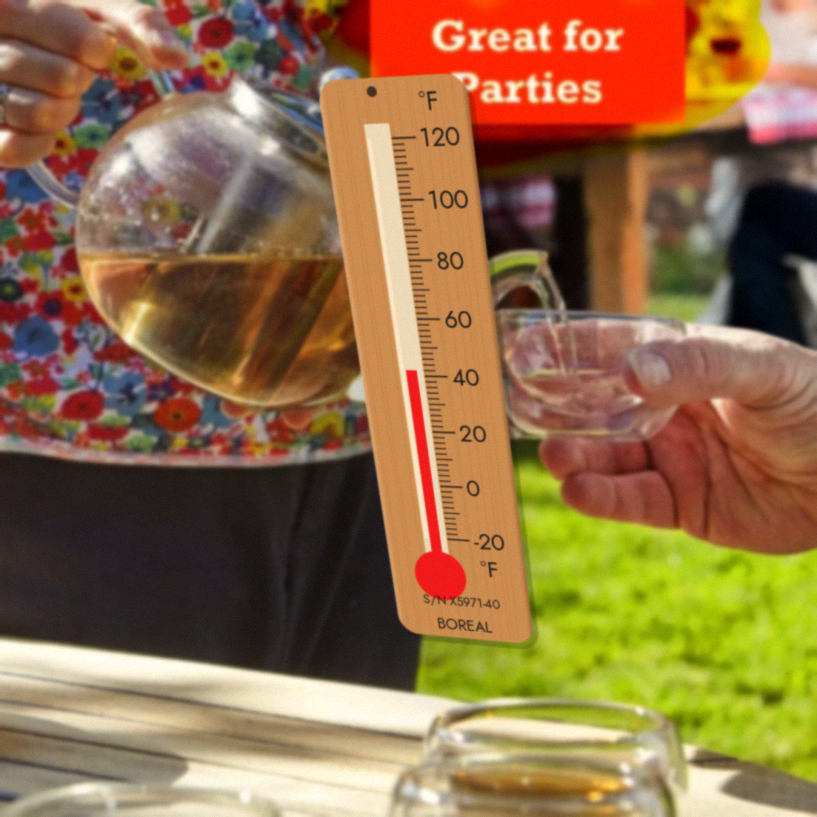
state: 42 °F
